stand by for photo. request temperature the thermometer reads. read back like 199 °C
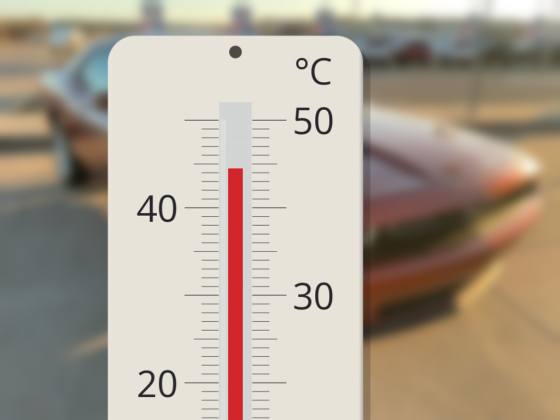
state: 44.5 °C
